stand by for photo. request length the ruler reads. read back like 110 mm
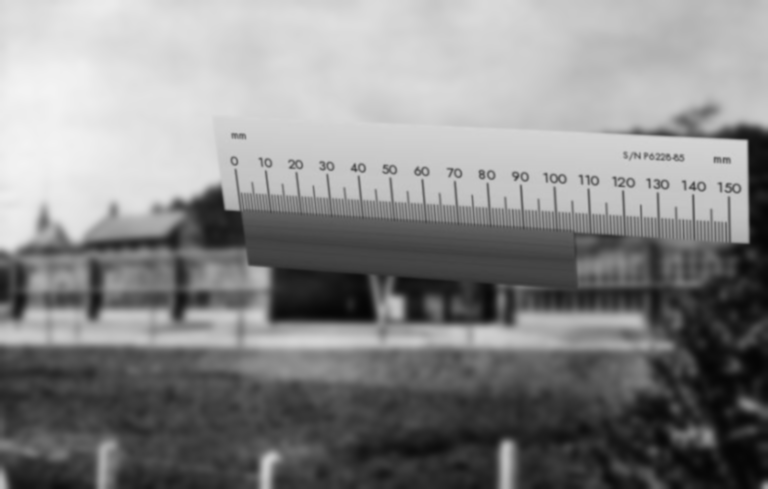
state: 105 mm
